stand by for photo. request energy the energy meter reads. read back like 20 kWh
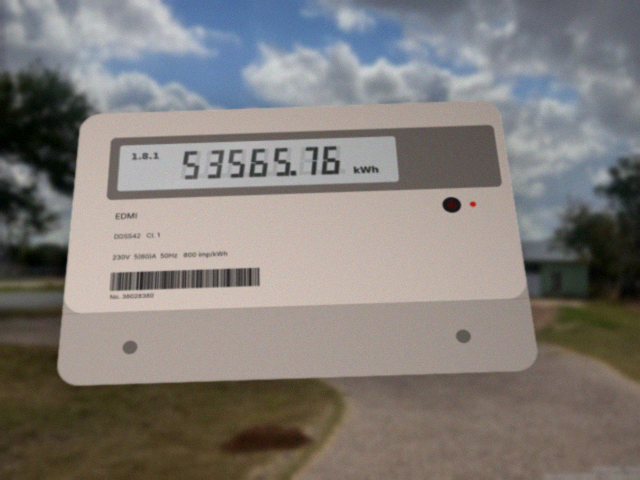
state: 53565.76 kWh
